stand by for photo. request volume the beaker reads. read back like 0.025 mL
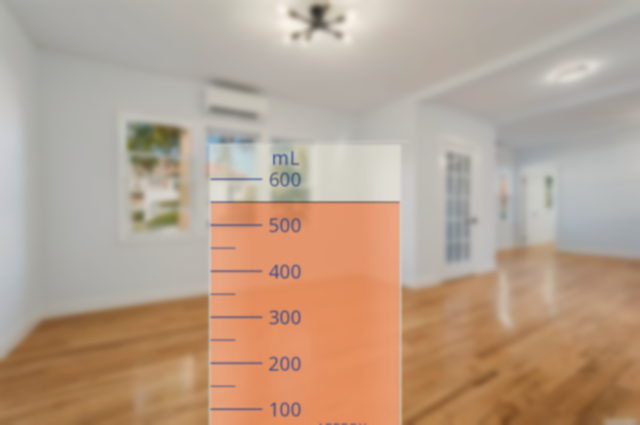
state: 550 mL
